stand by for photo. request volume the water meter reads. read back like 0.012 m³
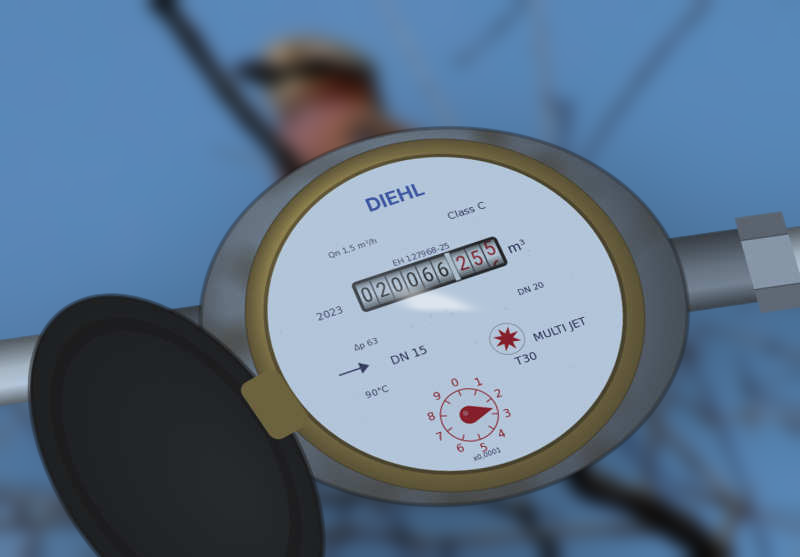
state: 20066.2552 m³
